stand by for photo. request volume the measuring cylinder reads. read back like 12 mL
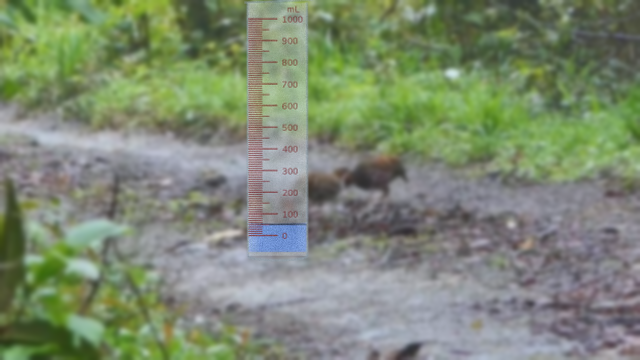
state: 50 mL
